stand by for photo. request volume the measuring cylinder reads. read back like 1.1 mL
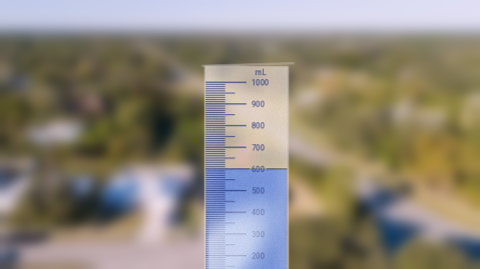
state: 600 mL
